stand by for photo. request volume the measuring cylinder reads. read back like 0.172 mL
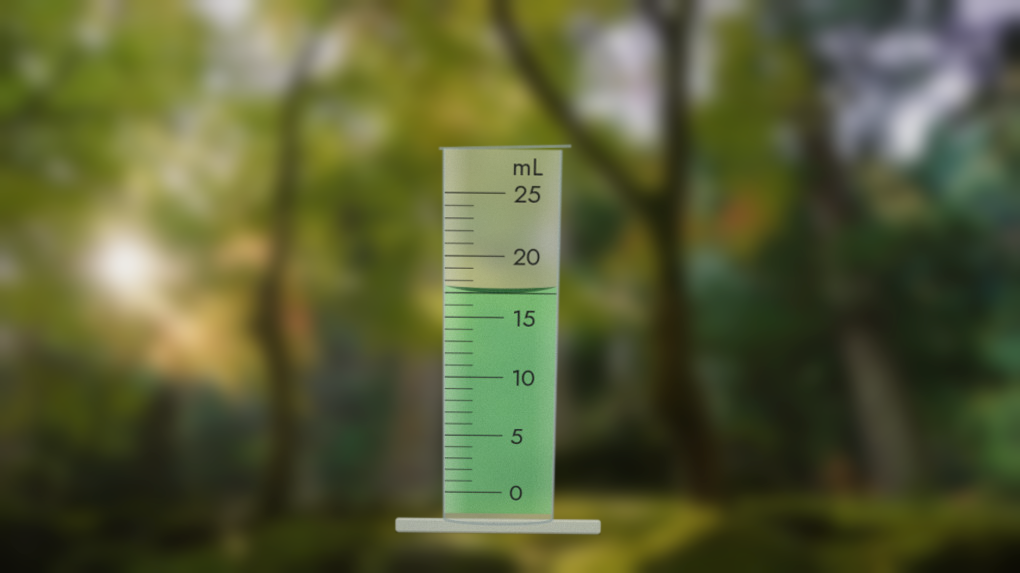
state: 17 mL
